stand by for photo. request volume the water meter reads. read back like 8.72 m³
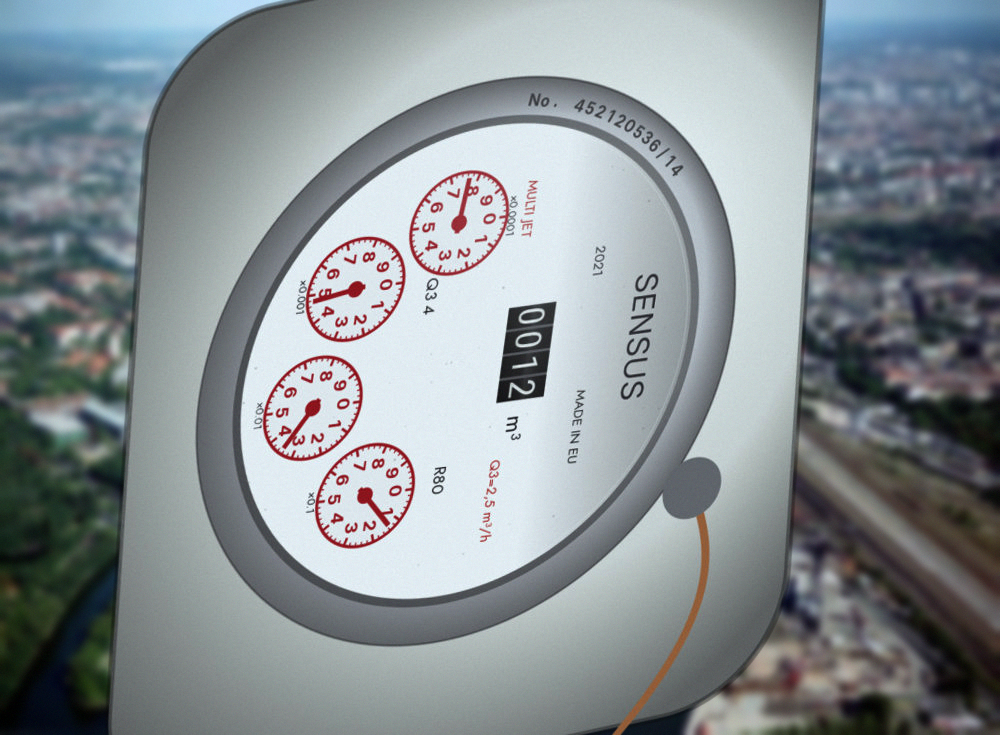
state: 12.1347 m³
